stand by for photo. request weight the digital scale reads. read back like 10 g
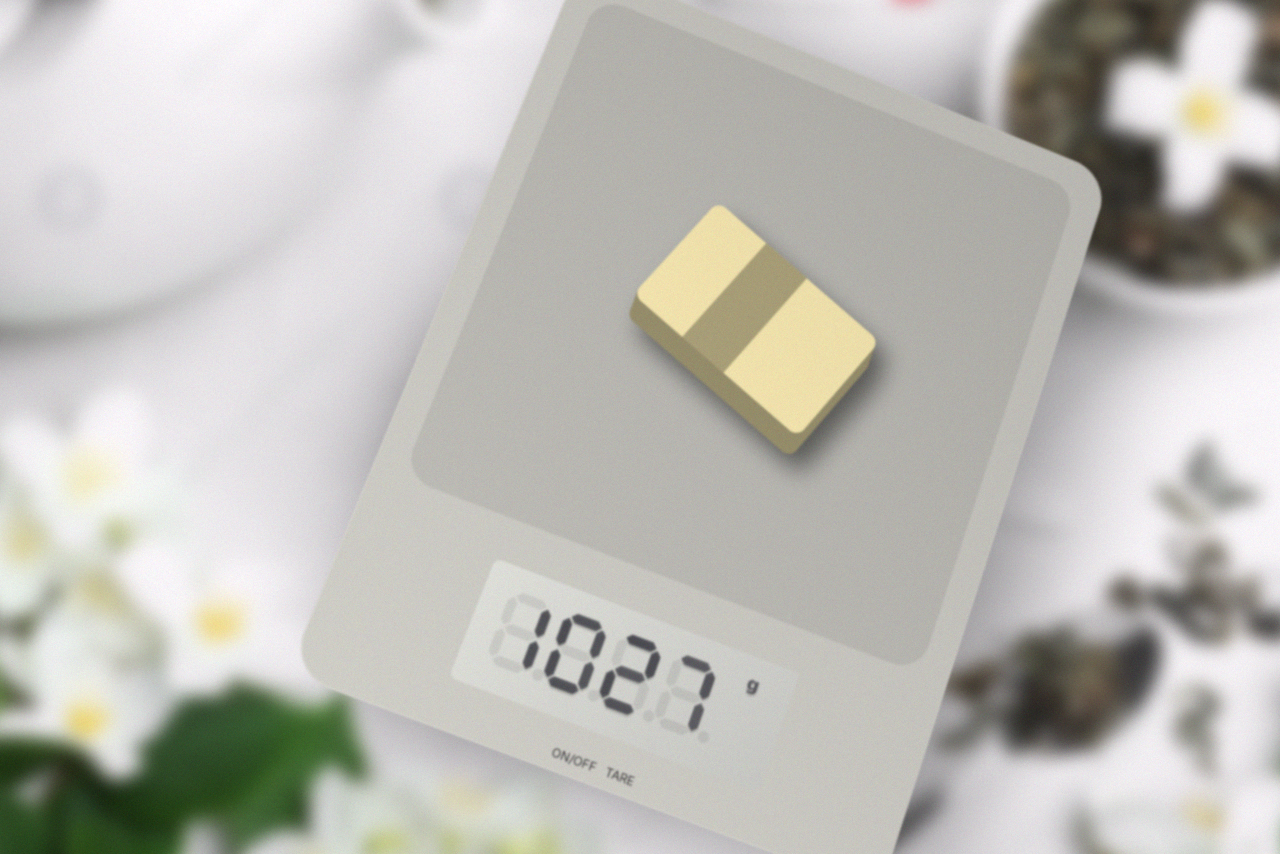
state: 1027 g
